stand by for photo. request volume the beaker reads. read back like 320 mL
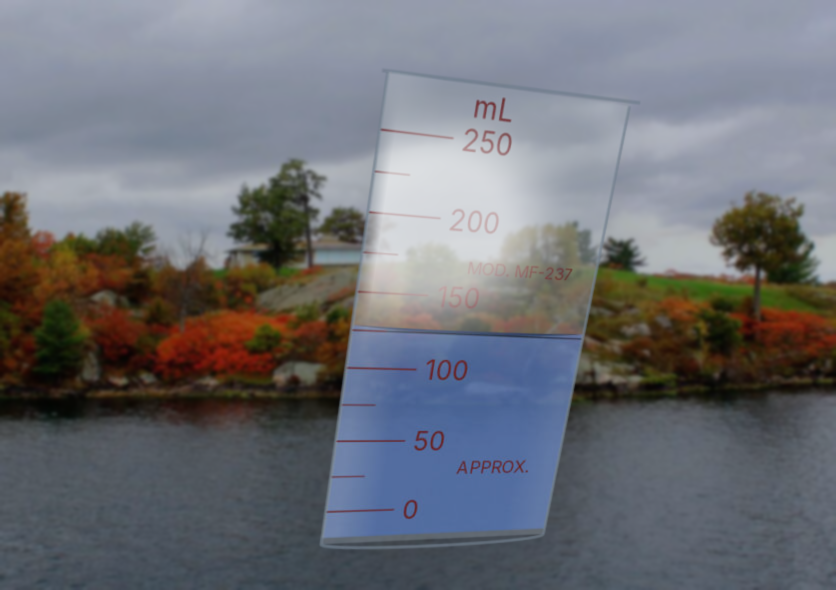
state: 125 mL
